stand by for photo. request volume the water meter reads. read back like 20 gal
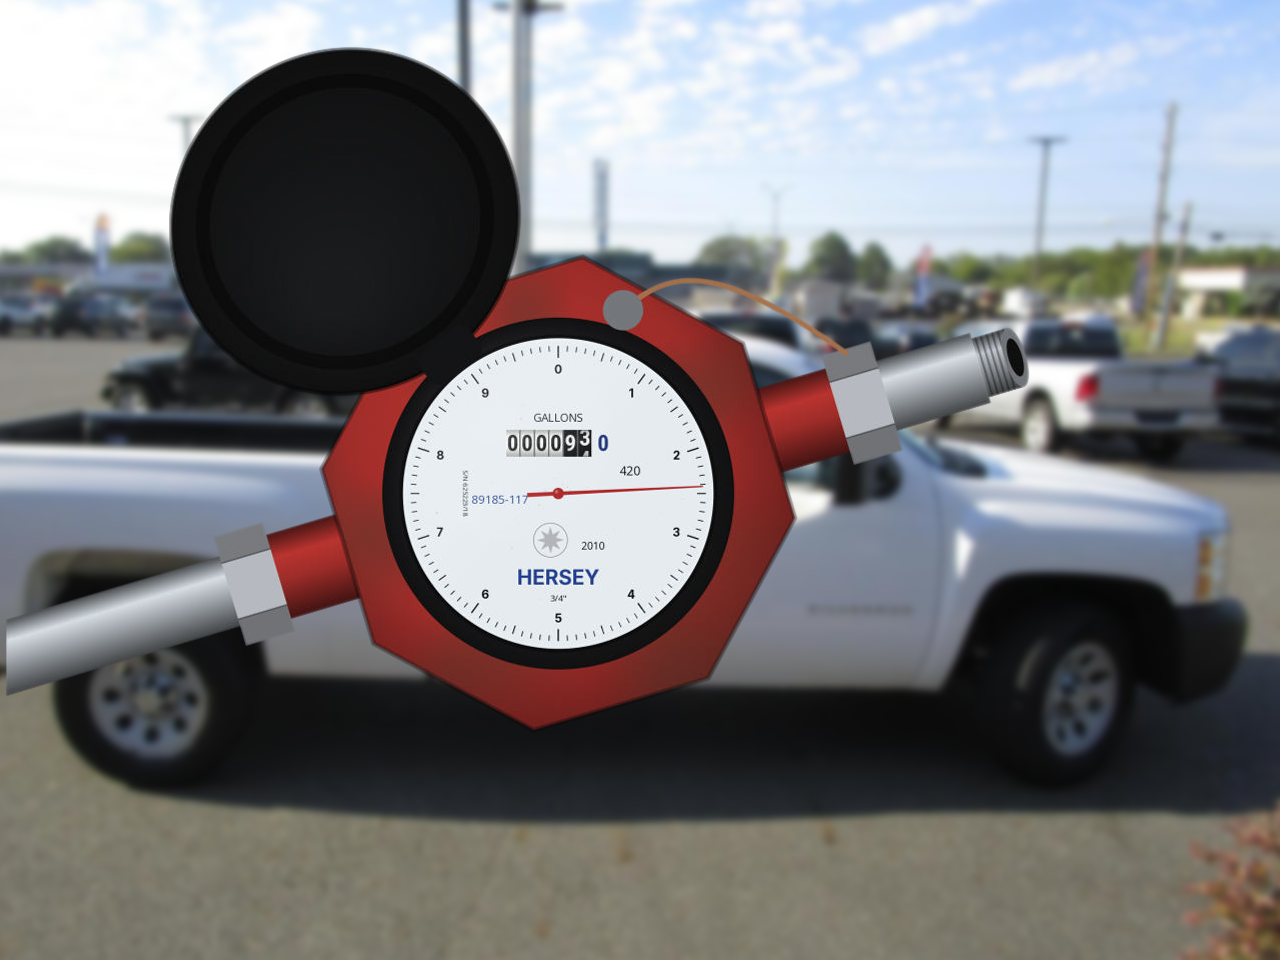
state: 932.4 gal
